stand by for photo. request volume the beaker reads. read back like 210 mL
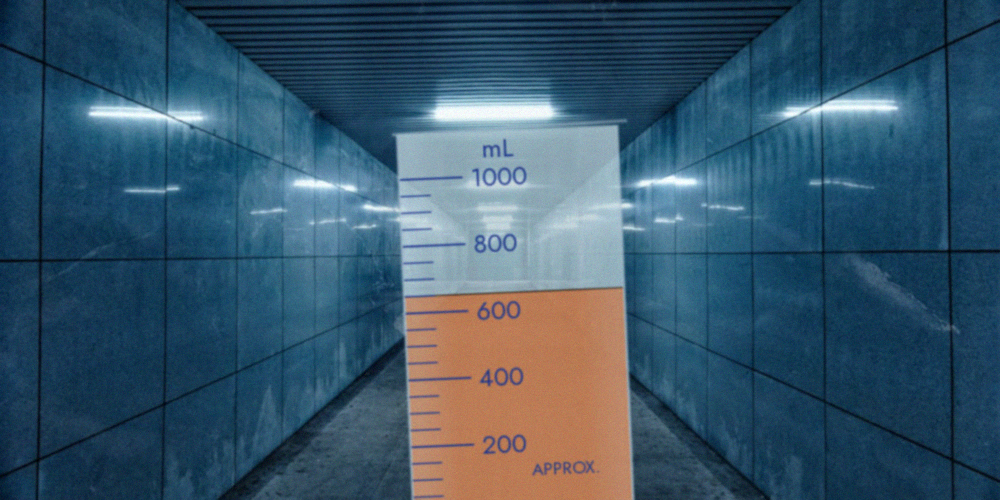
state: 650 mL
